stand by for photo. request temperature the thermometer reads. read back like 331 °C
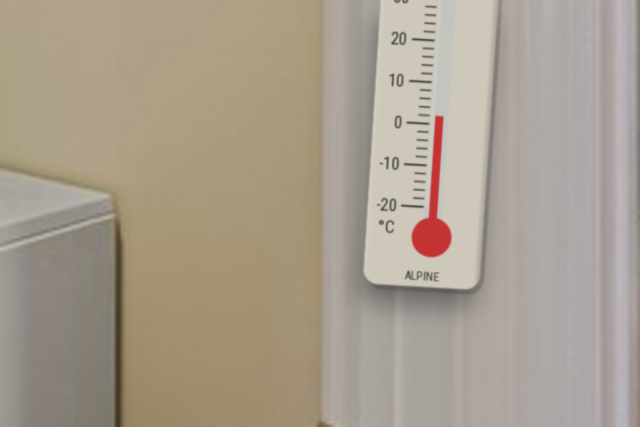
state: 2 °C
